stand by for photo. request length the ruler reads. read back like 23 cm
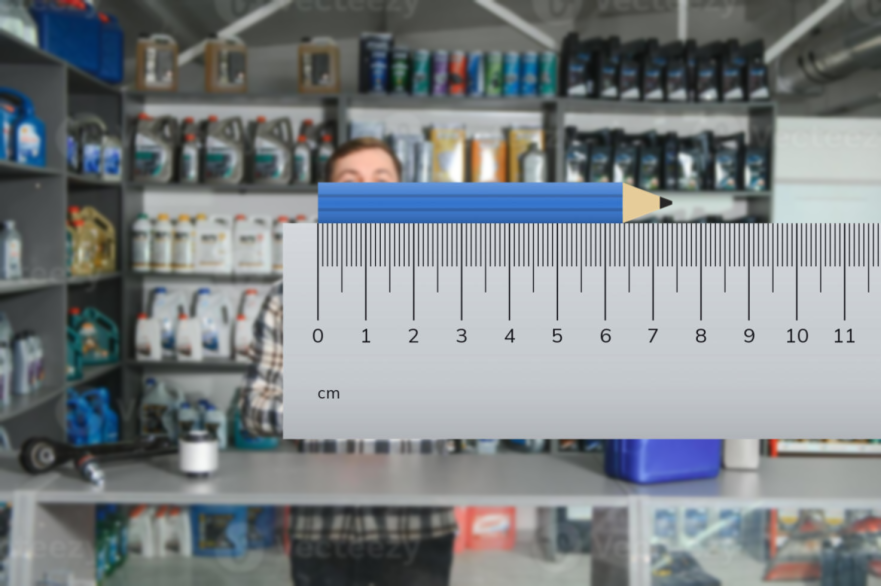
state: 7.4 cm
